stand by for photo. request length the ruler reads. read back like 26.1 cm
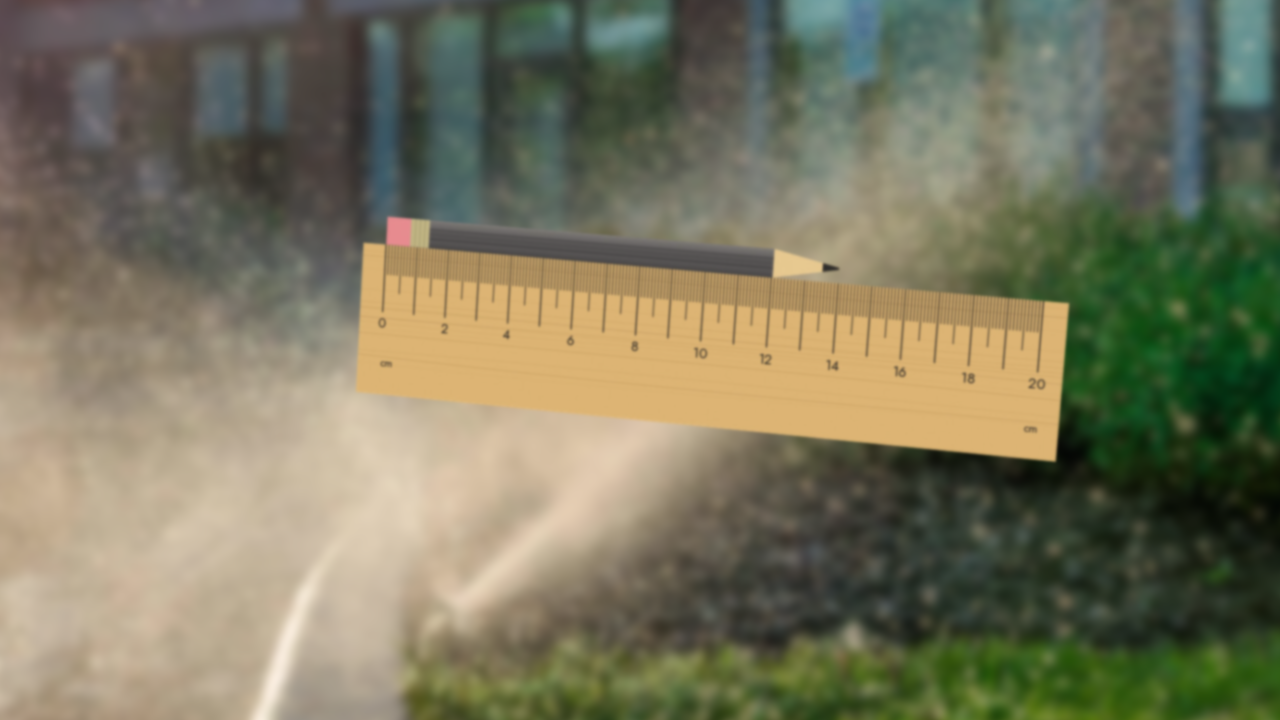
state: 14 cm
